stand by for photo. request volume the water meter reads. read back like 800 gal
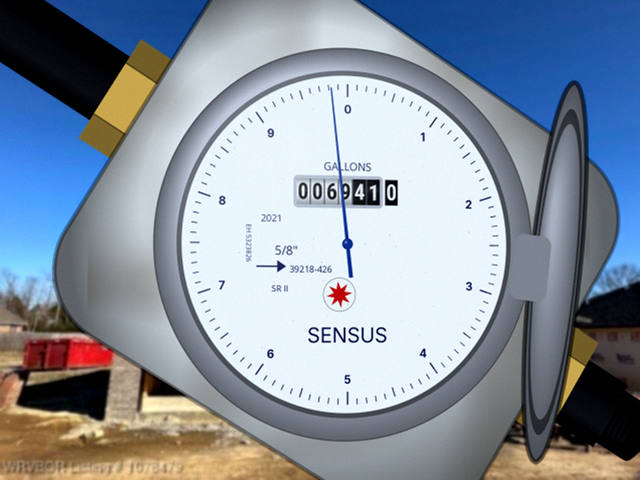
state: 69409.8 gal
